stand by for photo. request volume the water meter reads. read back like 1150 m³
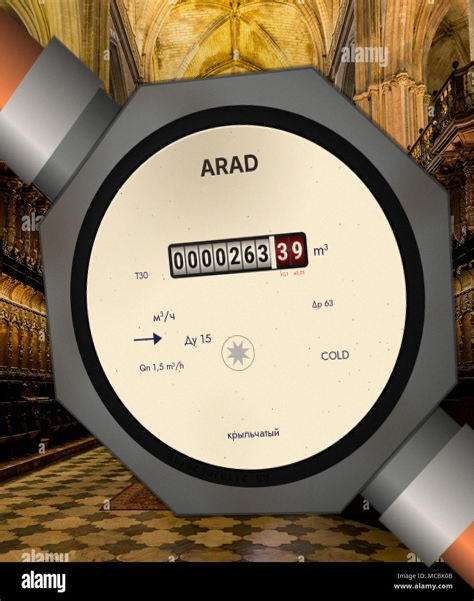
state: 263.39 m³
